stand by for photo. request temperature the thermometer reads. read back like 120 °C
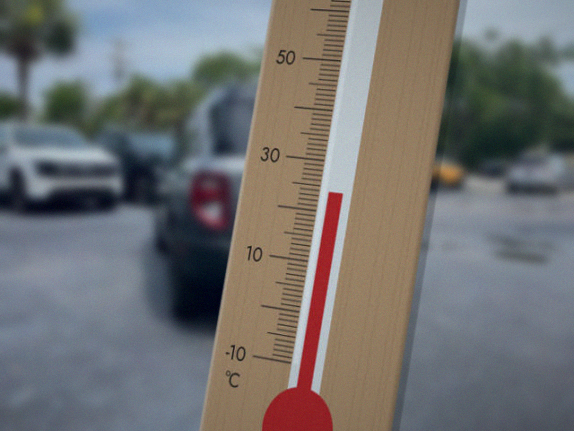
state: 24 °C
